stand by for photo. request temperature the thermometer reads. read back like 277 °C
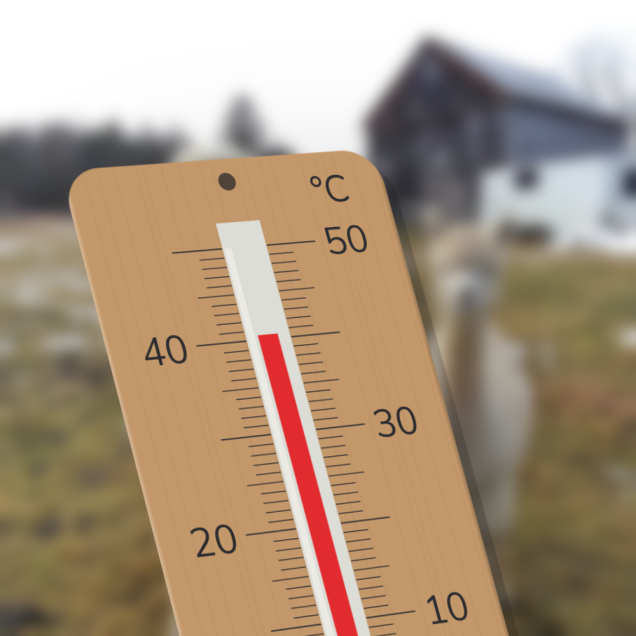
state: 40.5 °C
